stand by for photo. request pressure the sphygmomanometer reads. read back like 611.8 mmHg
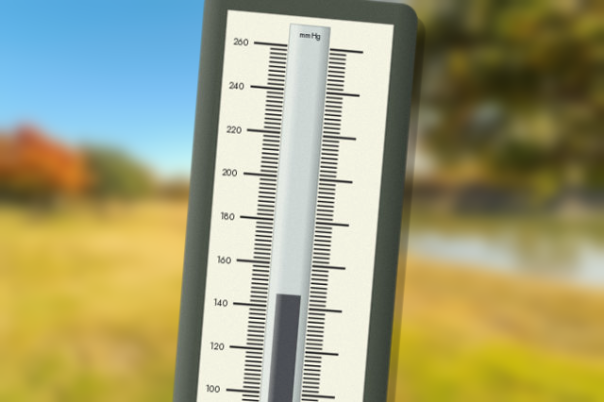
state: 146 mmHg
